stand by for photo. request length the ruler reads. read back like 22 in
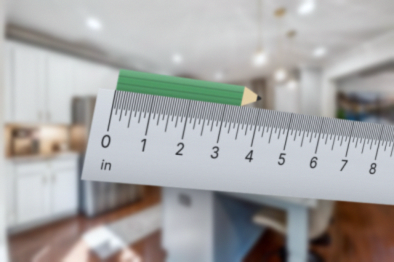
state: 4 in
